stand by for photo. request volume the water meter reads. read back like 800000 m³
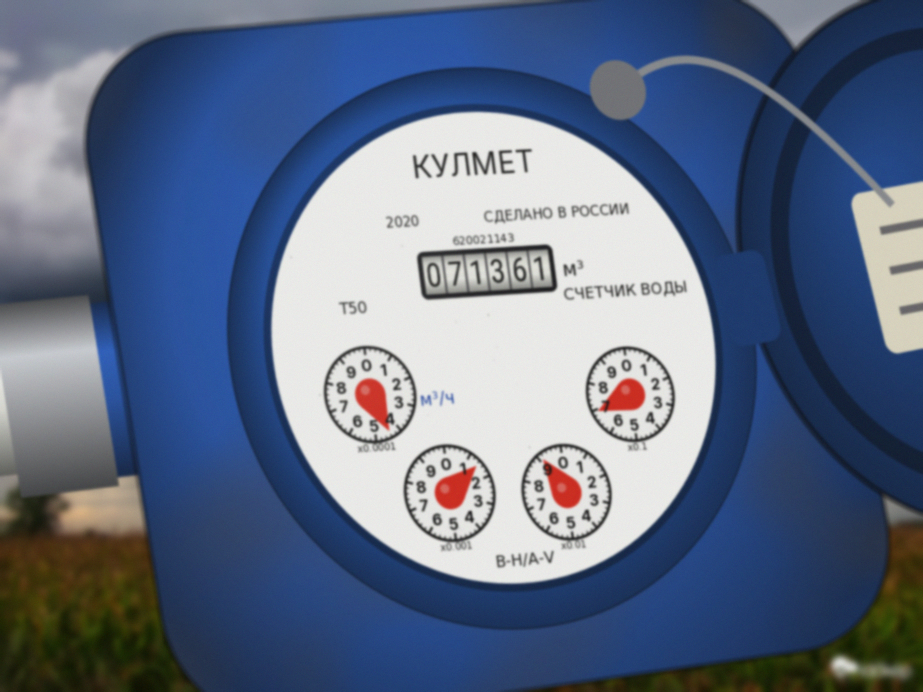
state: 71361.6914 m³
